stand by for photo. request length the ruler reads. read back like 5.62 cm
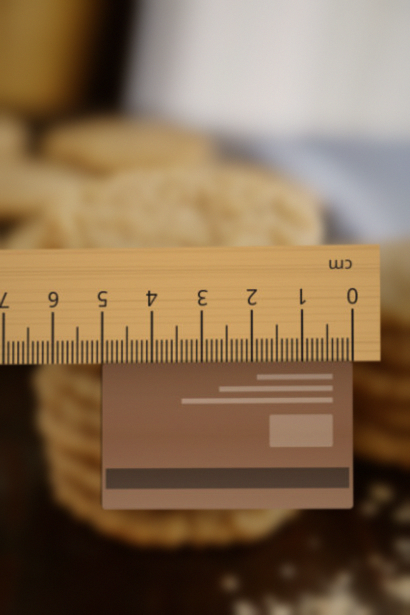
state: 5 cm
